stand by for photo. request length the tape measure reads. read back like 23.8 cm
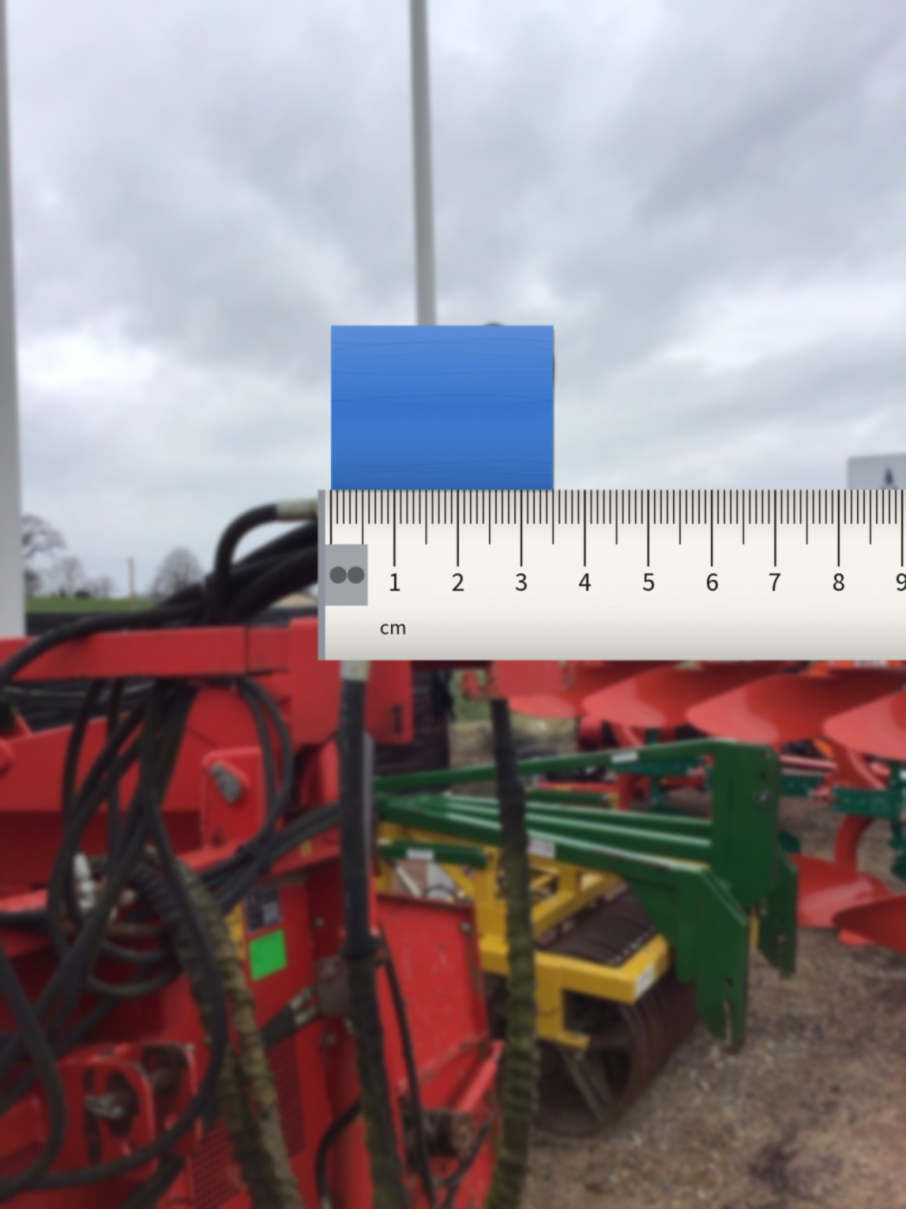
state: 3.5 cm
